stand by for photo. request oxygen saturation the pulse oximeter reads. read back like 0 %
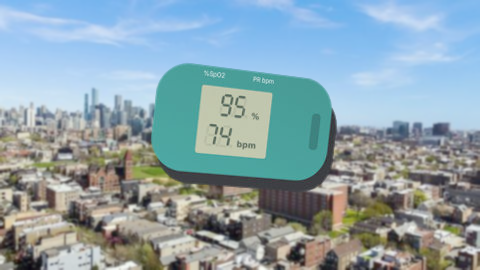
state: 95 %
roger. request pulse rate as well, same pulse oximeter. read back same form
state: 74 bpm
